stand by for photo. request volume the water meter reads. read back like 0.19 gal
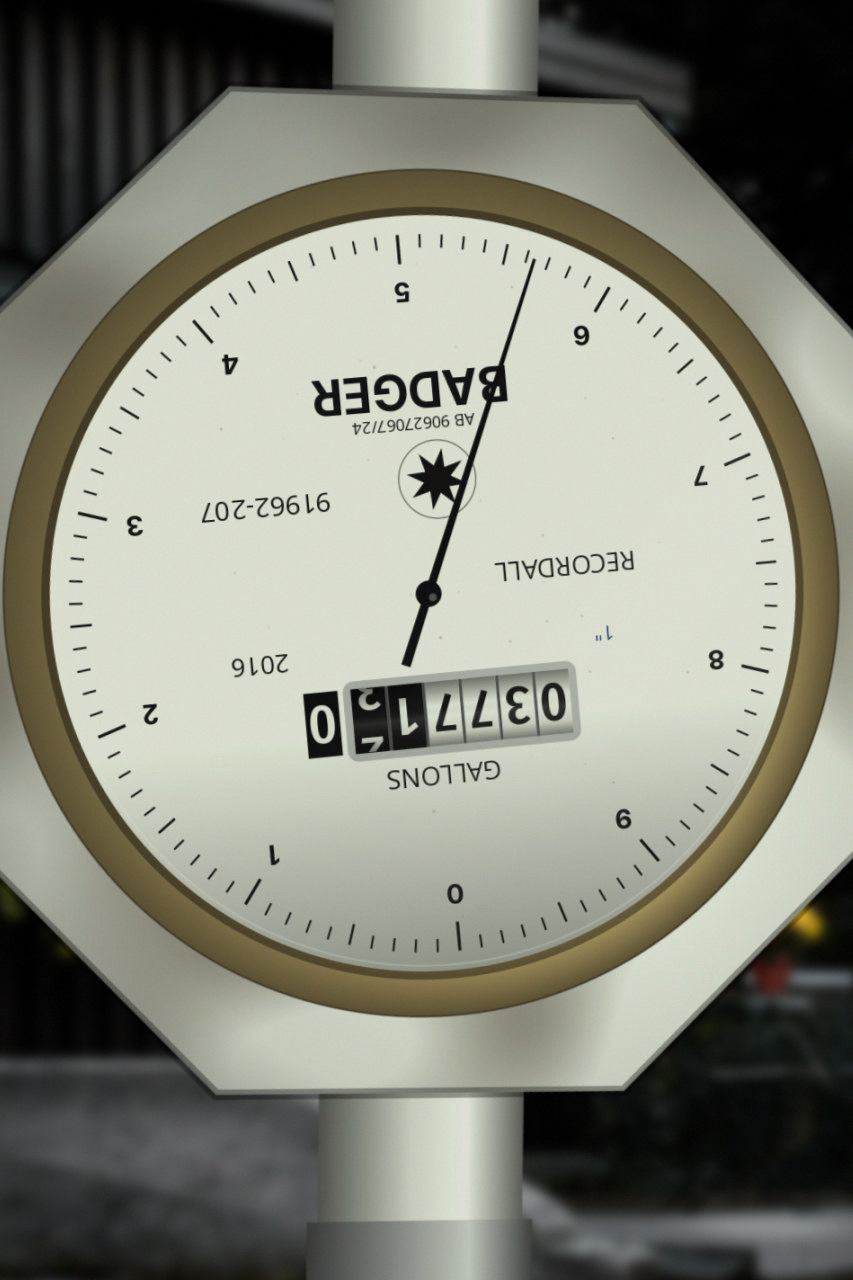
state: 377125.6 gal
